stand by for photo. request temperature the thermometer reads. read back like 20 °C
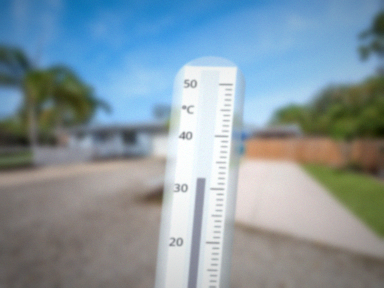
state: 32 °C
